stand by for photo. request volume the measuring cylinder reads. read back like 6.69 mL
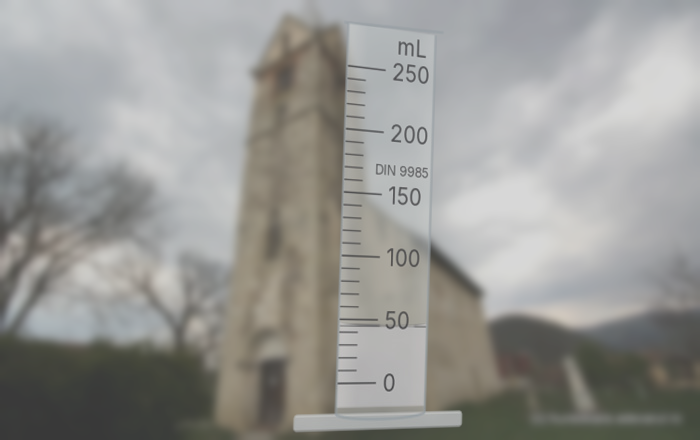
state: 45 mL
